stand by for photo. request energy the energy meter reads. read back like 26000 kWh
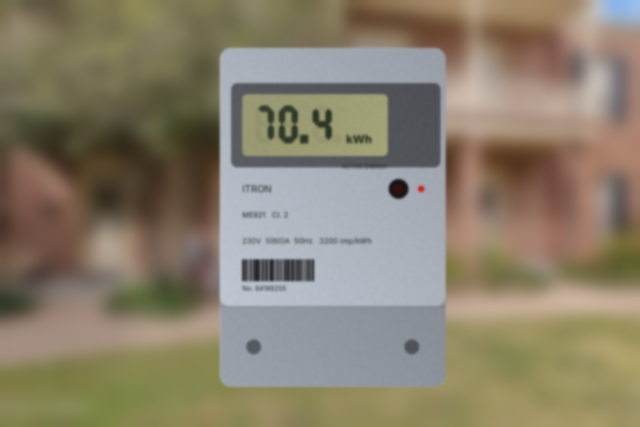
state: 70.4 kWh
